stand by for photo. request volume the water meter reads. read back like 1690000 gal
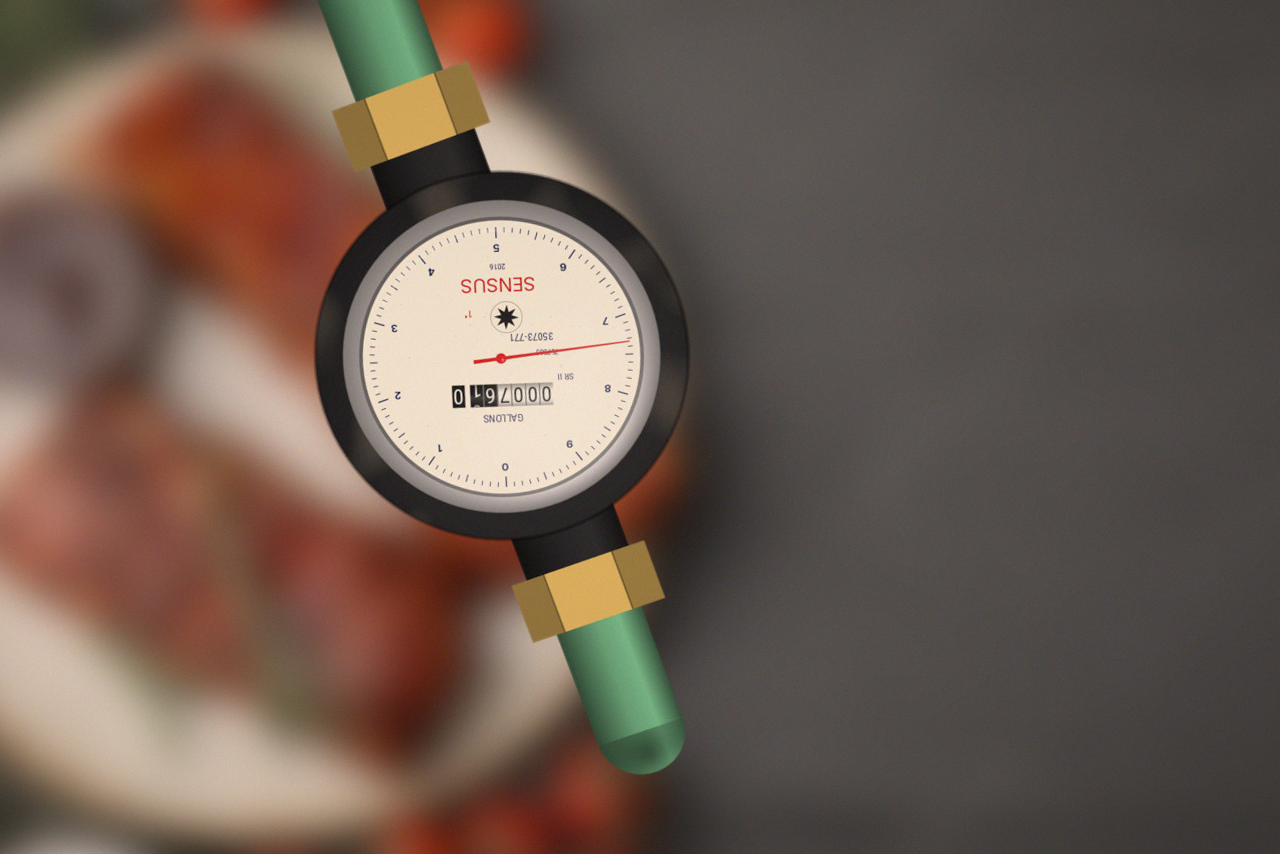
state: 7607.3 gal
